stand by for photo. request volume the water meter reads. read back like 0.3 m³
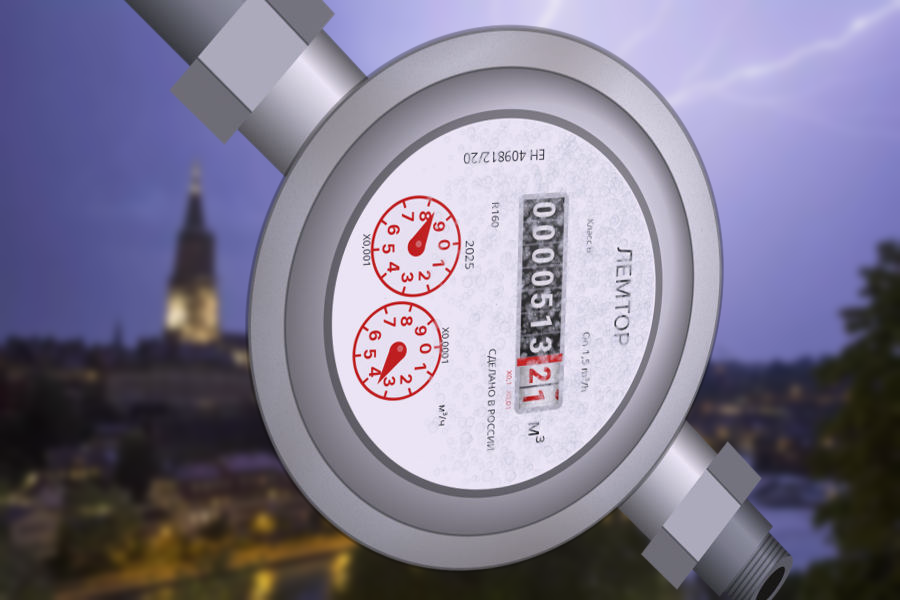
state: 513.2083 m³
